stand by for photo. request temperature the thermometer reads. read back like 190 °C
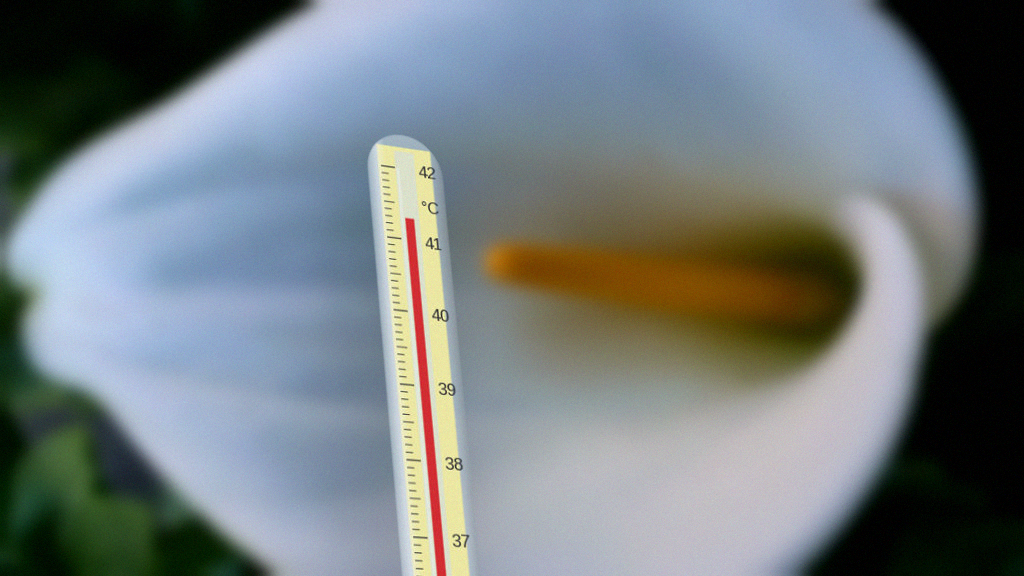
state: 41.3 °C
